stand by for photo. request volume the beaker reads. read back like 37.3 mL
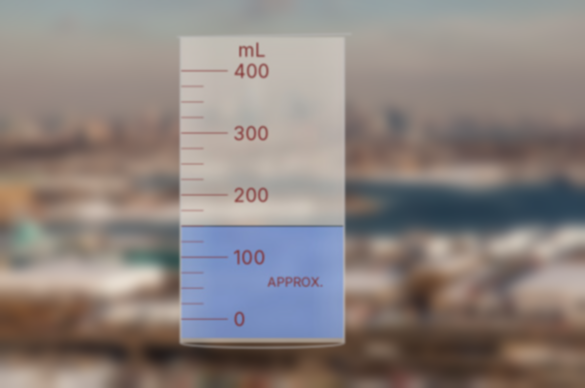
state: 150 mL
